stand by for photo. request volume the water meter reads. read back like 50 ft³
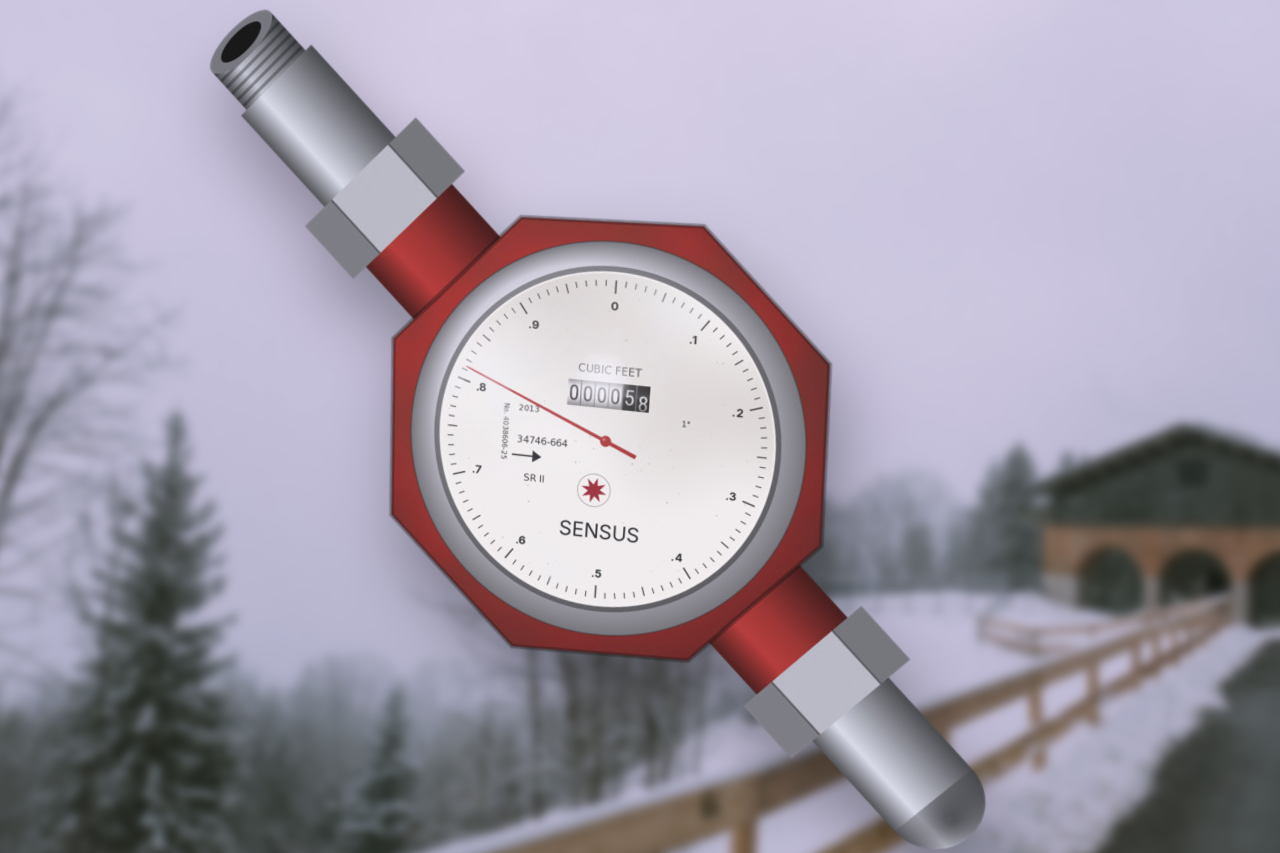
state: 57.81 ft³
